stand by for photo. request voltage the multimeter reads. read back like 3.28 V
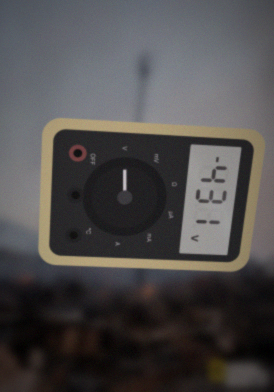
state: -431 V
